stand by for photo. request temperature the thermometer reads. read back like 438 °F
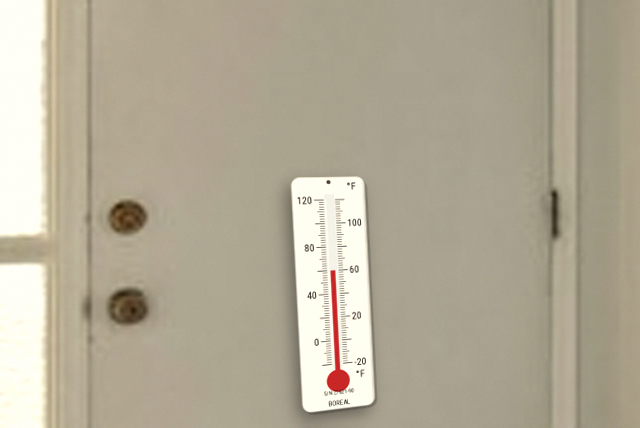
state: 60 °F
